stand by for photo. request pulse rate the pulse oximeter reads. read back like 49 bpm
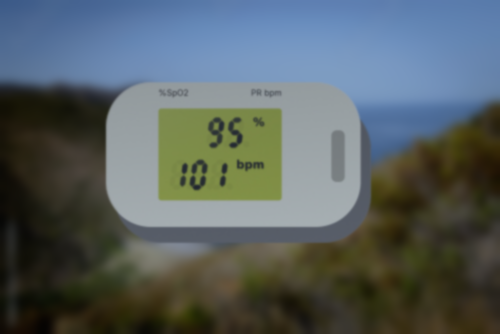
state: 101 bpm
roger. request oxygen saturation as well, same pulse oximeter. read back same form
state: 95 %
